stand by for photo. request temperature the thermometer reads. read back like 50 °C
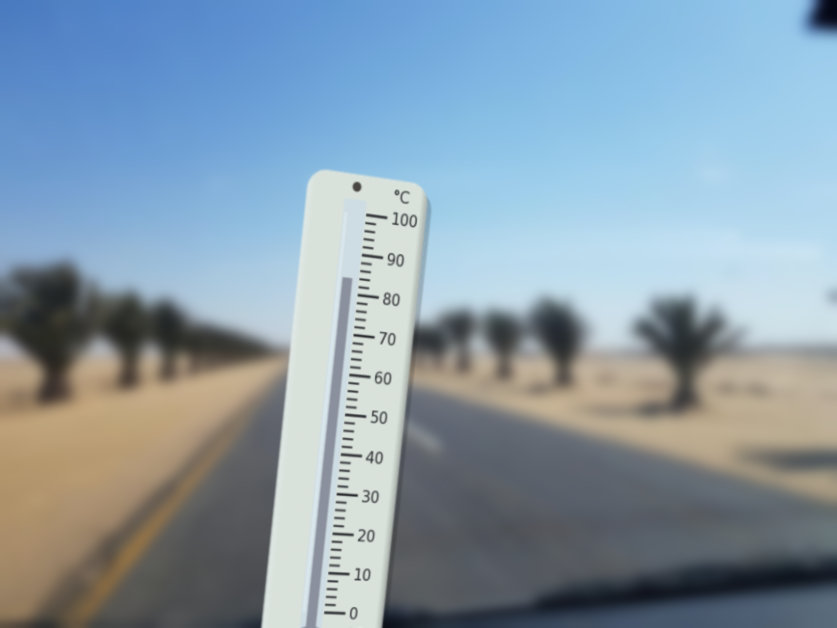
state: 84 °C
